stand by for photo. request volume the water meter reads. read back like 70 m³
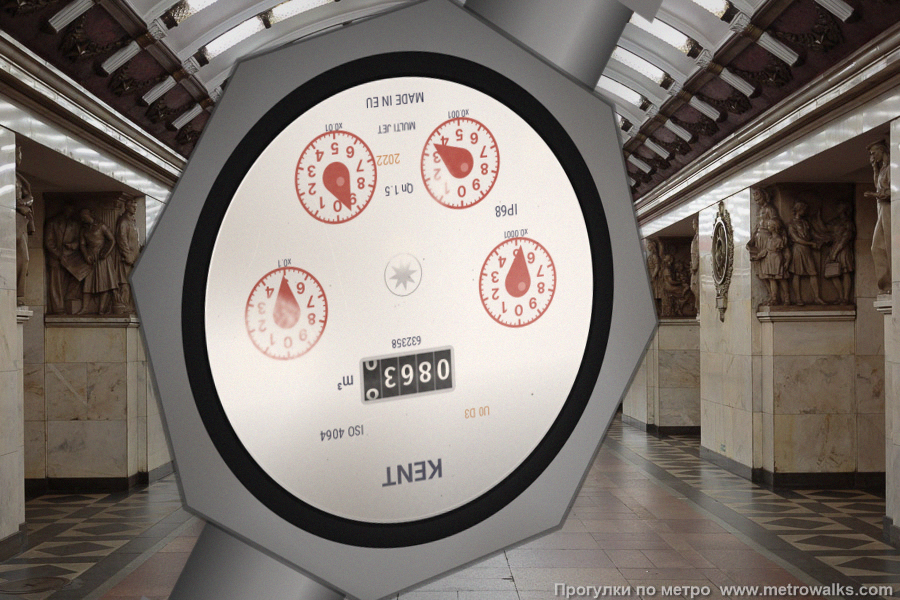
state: 8638.4935 m³
